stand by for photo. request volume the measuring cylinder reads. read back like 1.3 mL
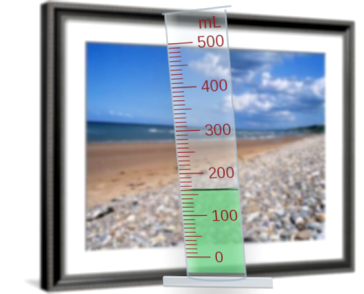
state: 160 mL
